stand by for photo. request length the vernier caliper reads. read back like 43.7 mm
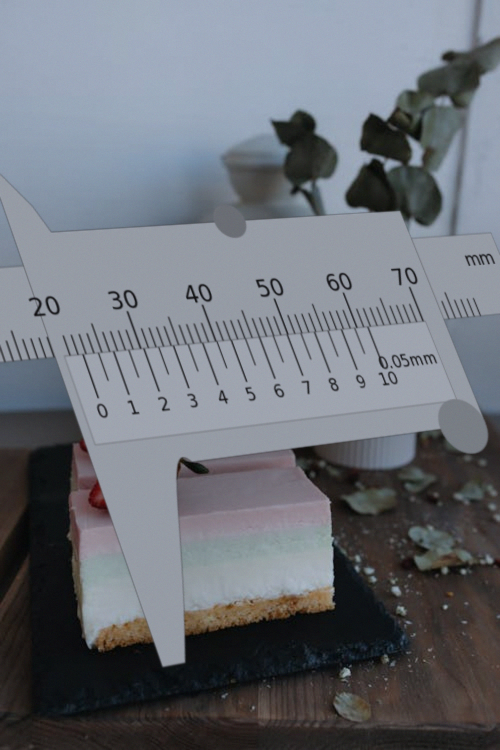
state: 22.6 mm
